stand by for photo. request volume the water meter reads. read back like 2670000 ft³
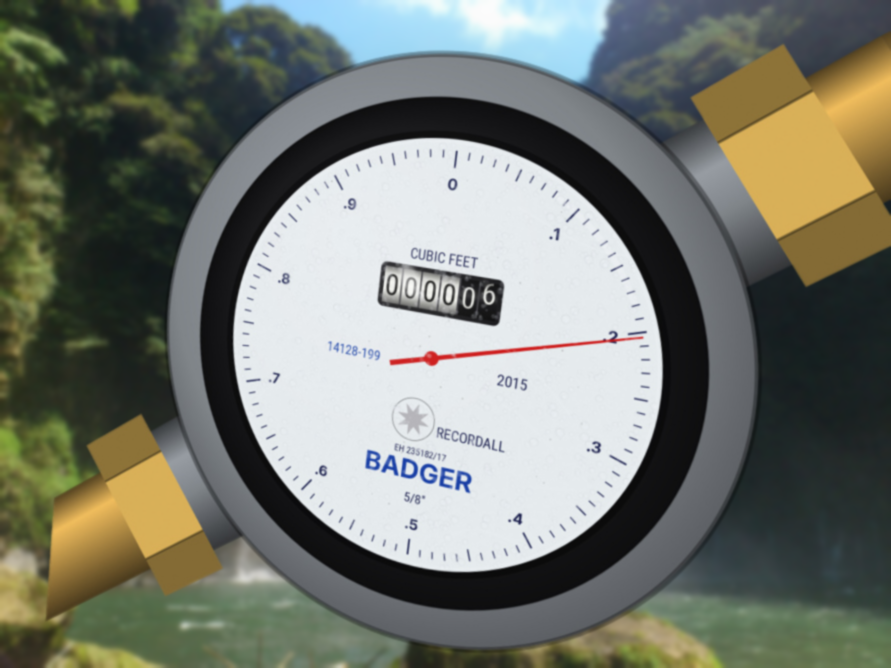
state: 6.20 ft³
